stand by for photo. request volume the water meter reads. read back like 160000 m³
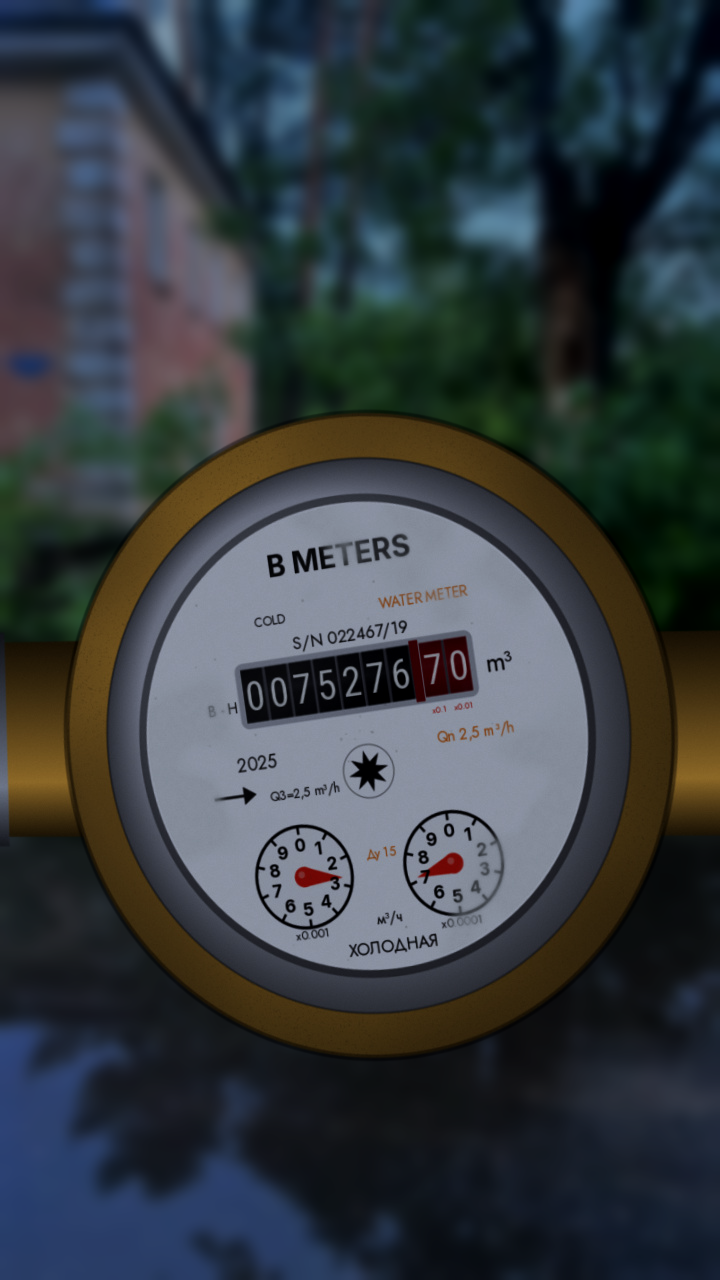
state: 75276.7027 m³
